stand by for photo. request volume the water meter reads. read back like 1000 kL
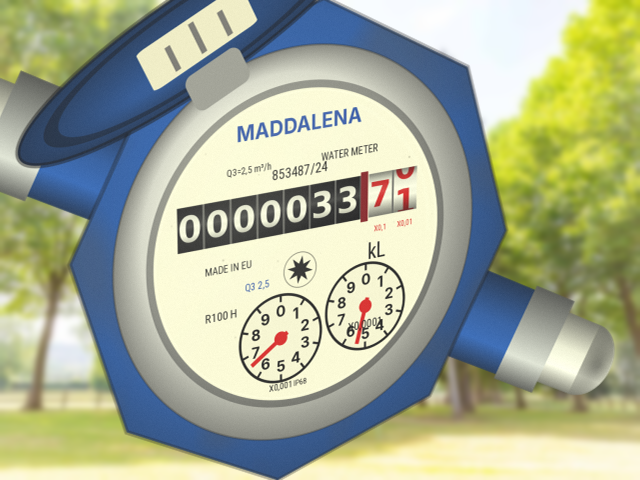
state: 33.7065 kL
